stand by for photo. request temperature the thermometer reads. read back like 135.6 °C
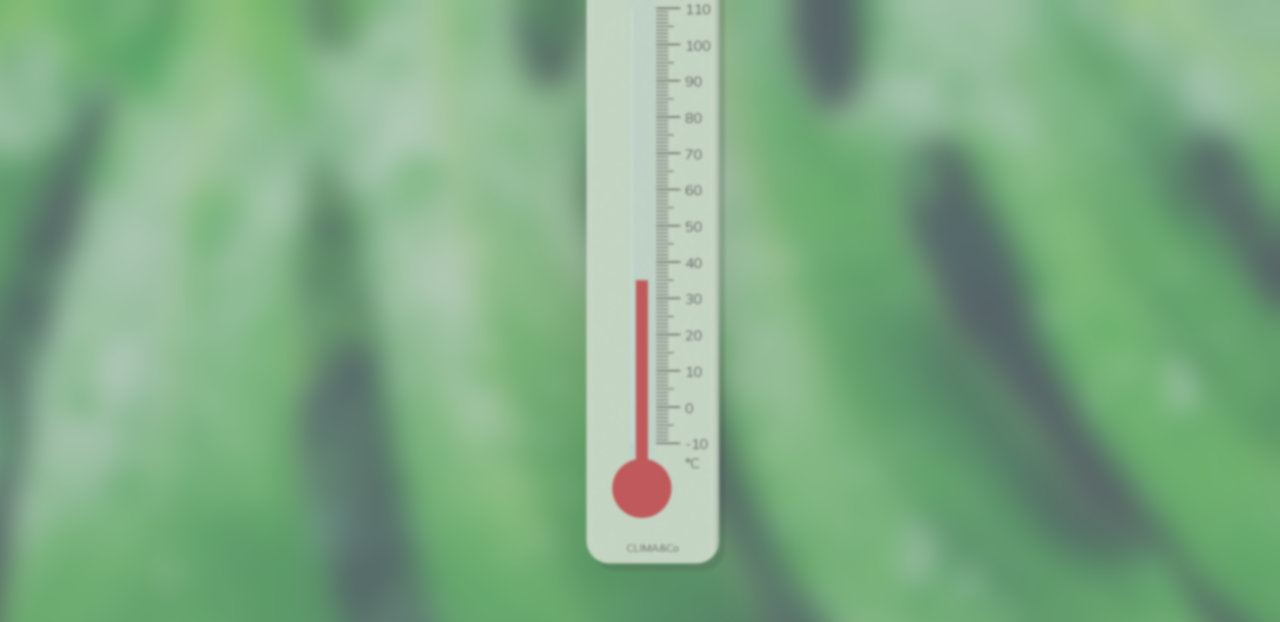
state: 35 °C
